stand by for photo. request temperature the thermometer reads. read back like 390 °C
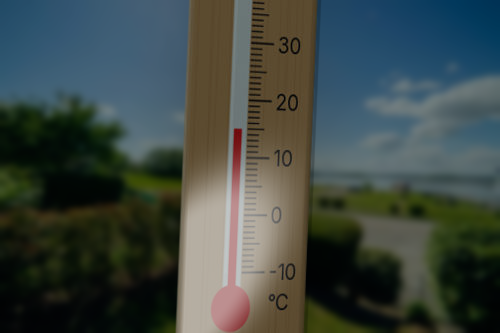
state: 15 °C
